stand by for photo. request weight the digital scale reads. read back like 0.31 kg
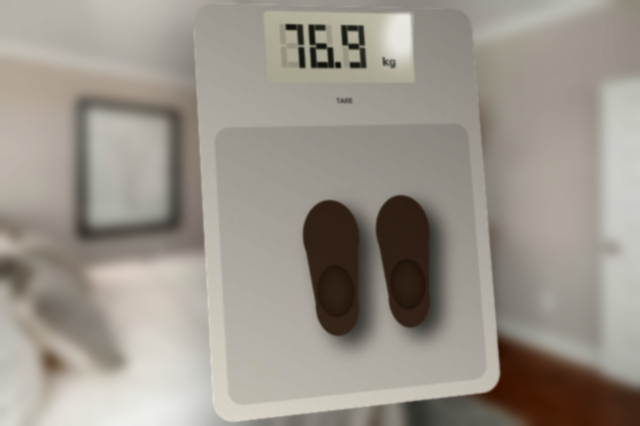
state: 76.9 kg
